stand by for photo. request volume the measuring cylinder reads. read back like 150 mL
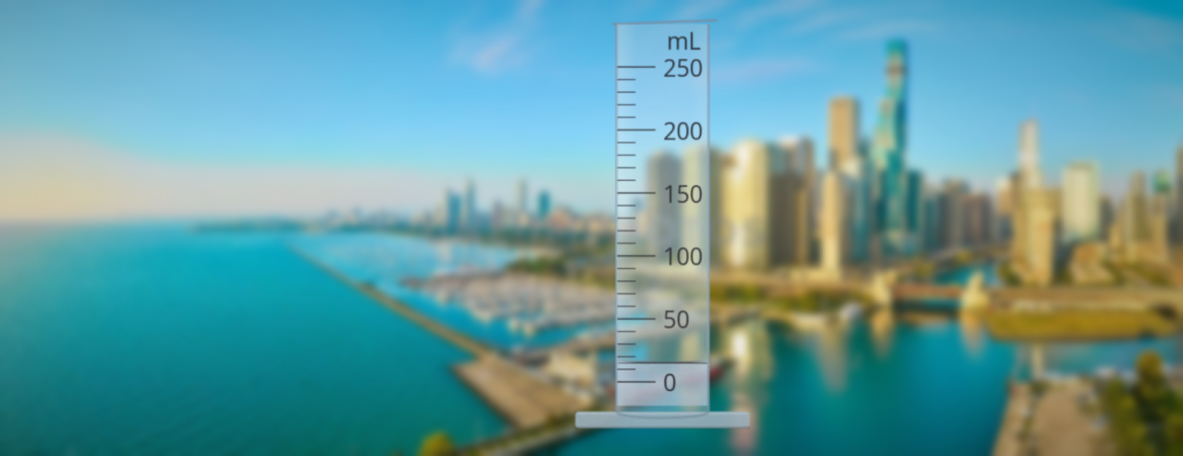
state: 15 mL
